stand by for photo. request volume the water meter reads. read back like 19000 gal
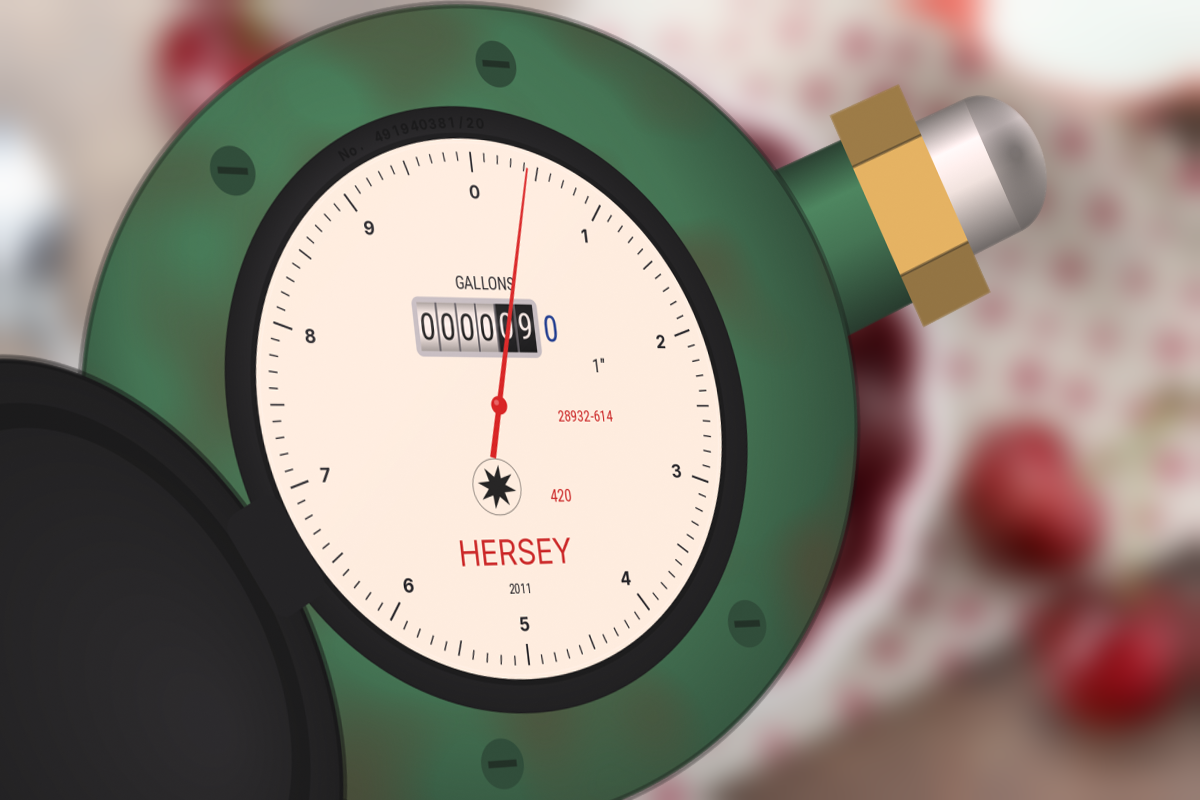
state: 90.4 gal
